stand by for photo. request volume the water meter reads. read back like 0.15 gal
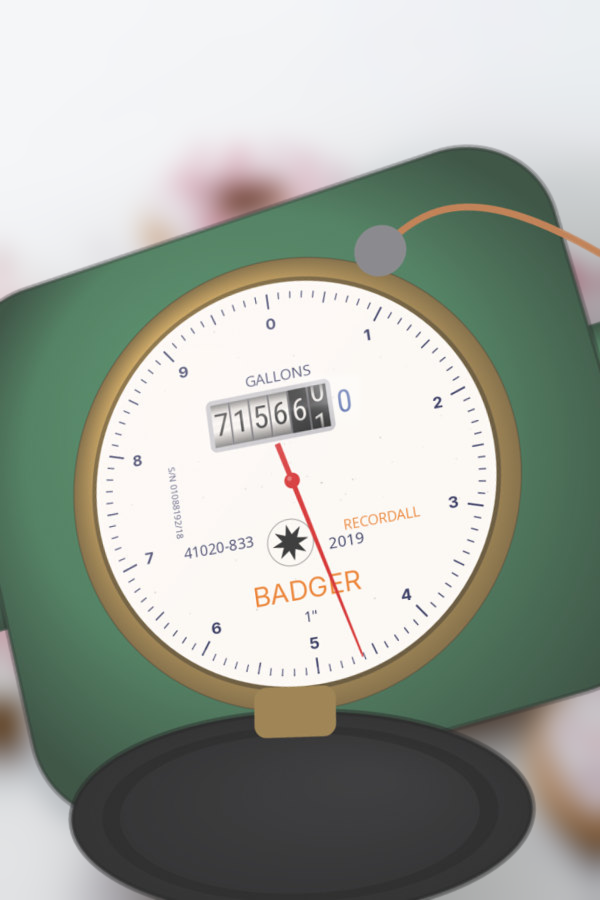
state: 7156604.6 gal
